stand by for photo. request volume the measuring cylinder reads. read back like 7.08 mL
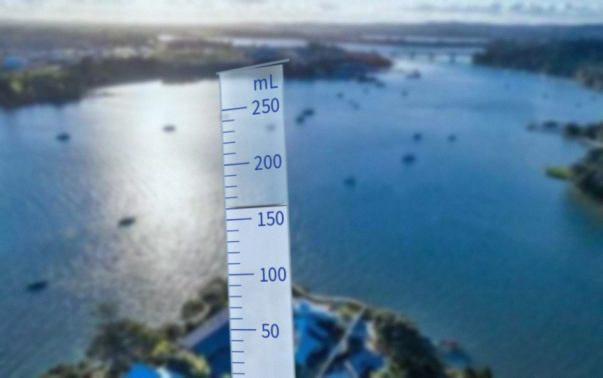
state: 160 mL
